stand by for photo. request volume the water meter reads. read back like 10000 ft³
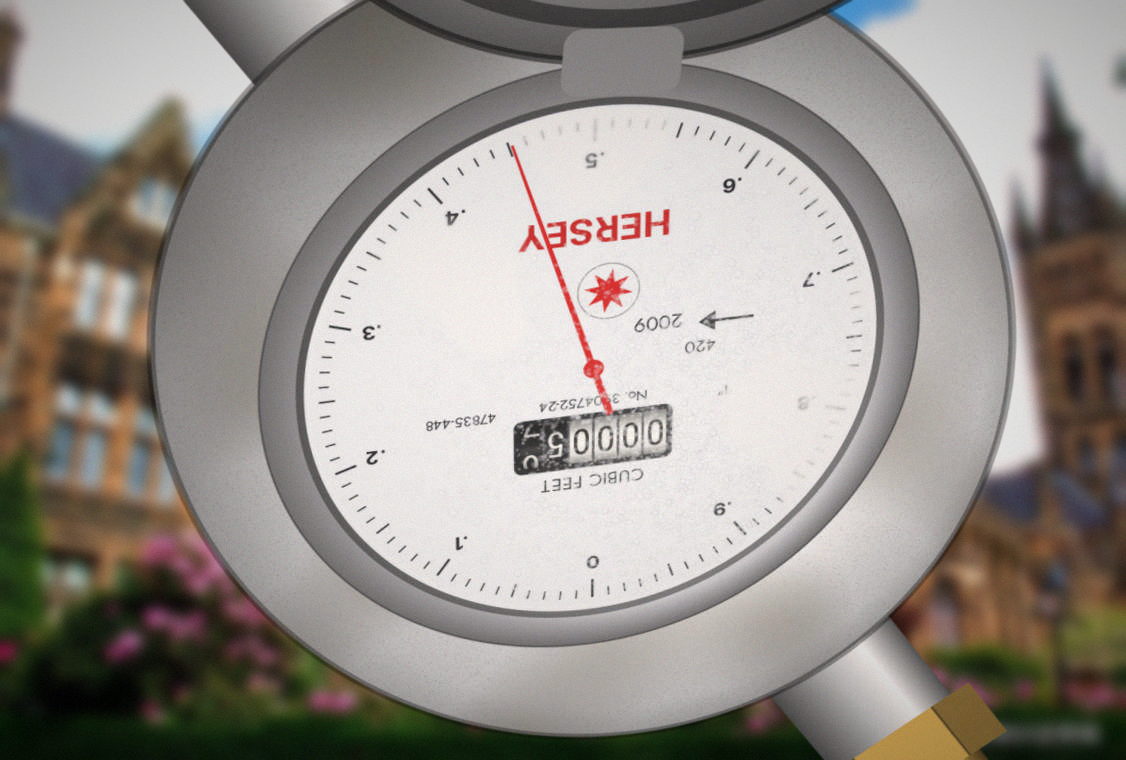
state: 56.45 ft³
